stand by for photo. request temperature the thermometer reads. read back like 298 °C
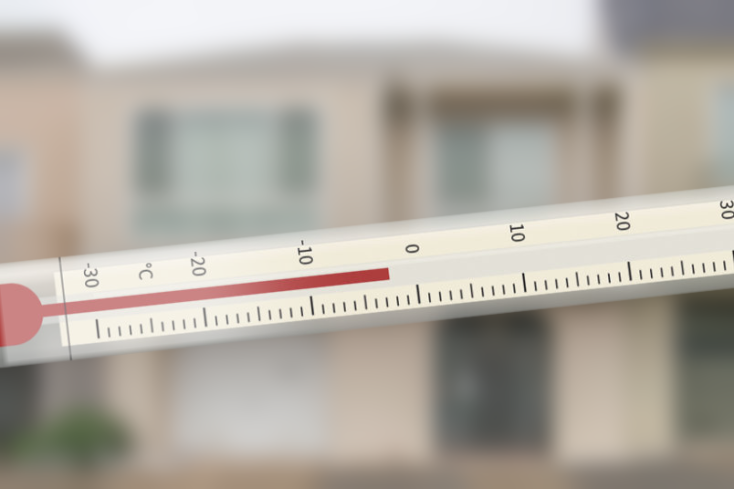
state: -2.5 °C
